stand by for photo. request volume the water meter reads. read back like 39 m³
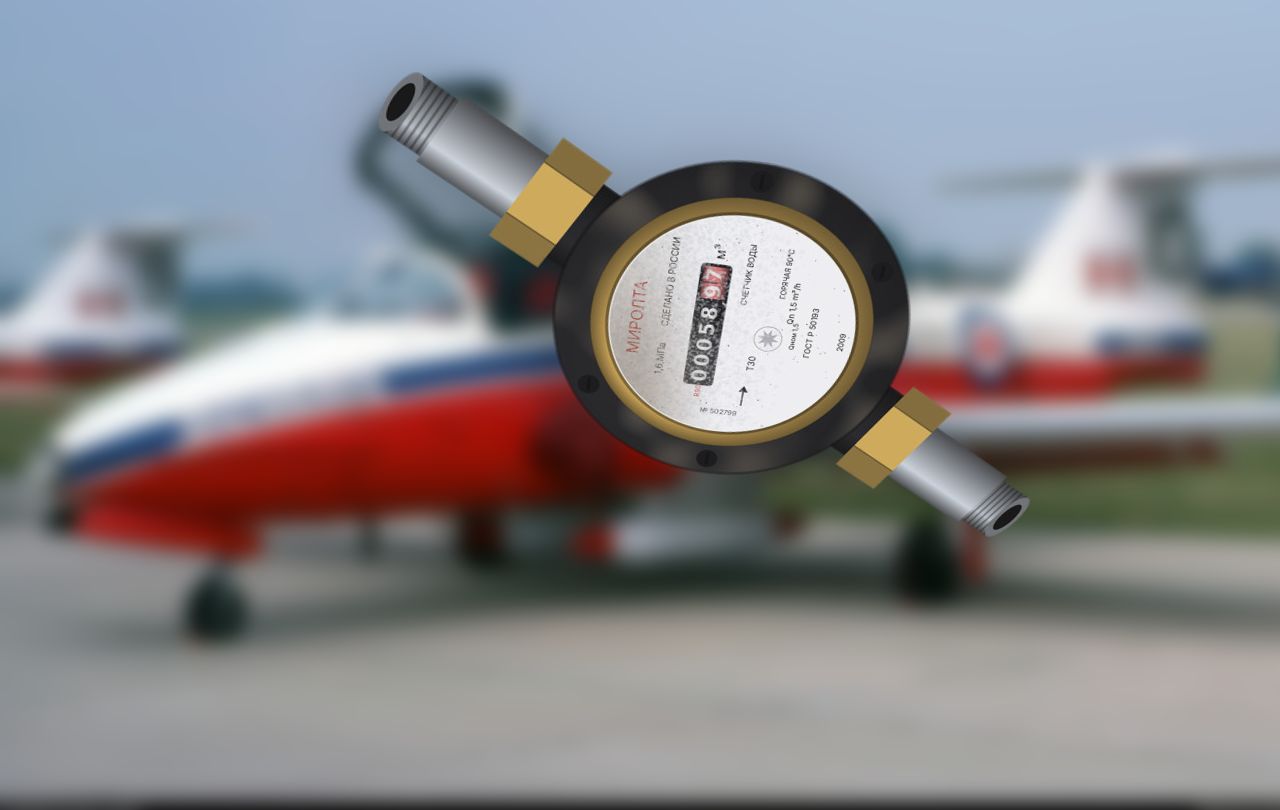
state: 58.97 m³
